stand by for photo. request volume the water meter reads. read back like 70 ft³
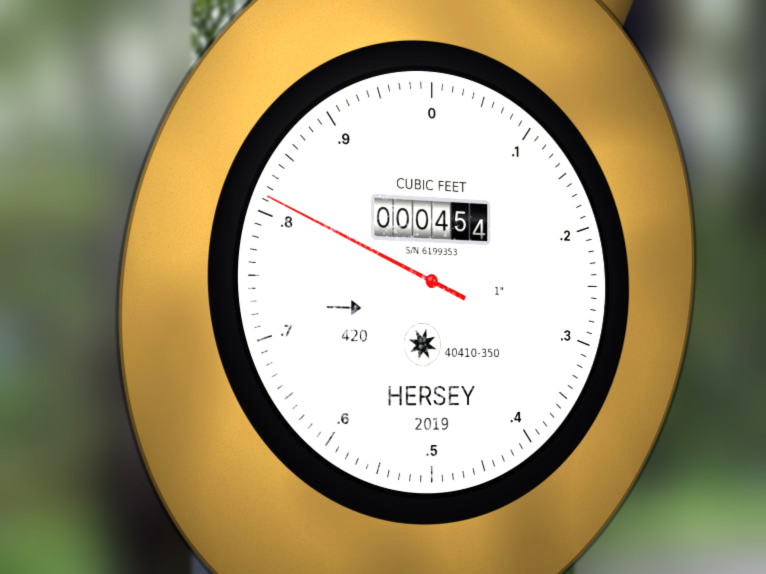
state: 453.81 ft³
